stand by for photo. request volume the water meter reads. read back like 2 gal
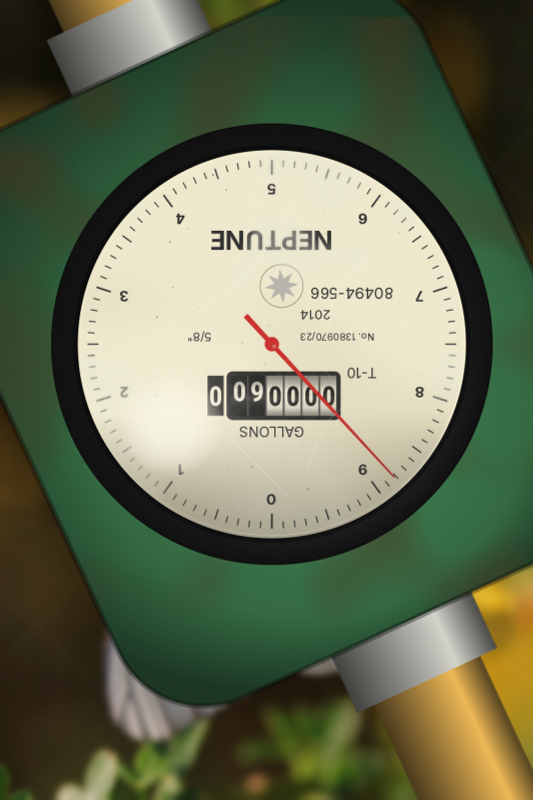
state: 598.8 gal
